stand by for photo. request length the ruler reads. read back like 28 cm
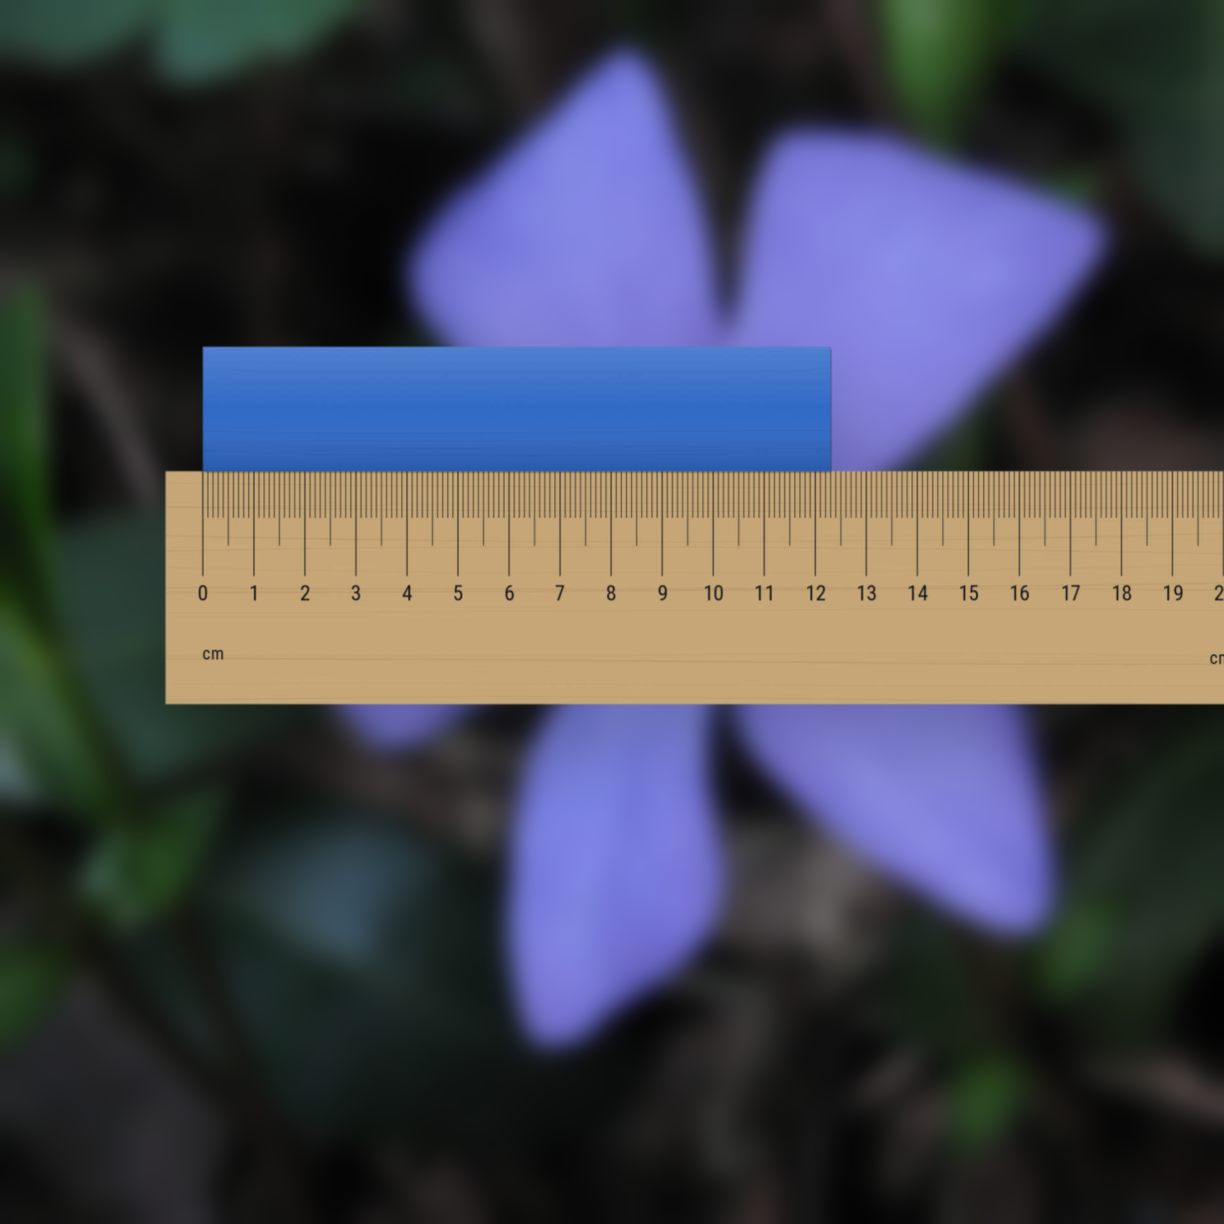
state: 12.3 cm
